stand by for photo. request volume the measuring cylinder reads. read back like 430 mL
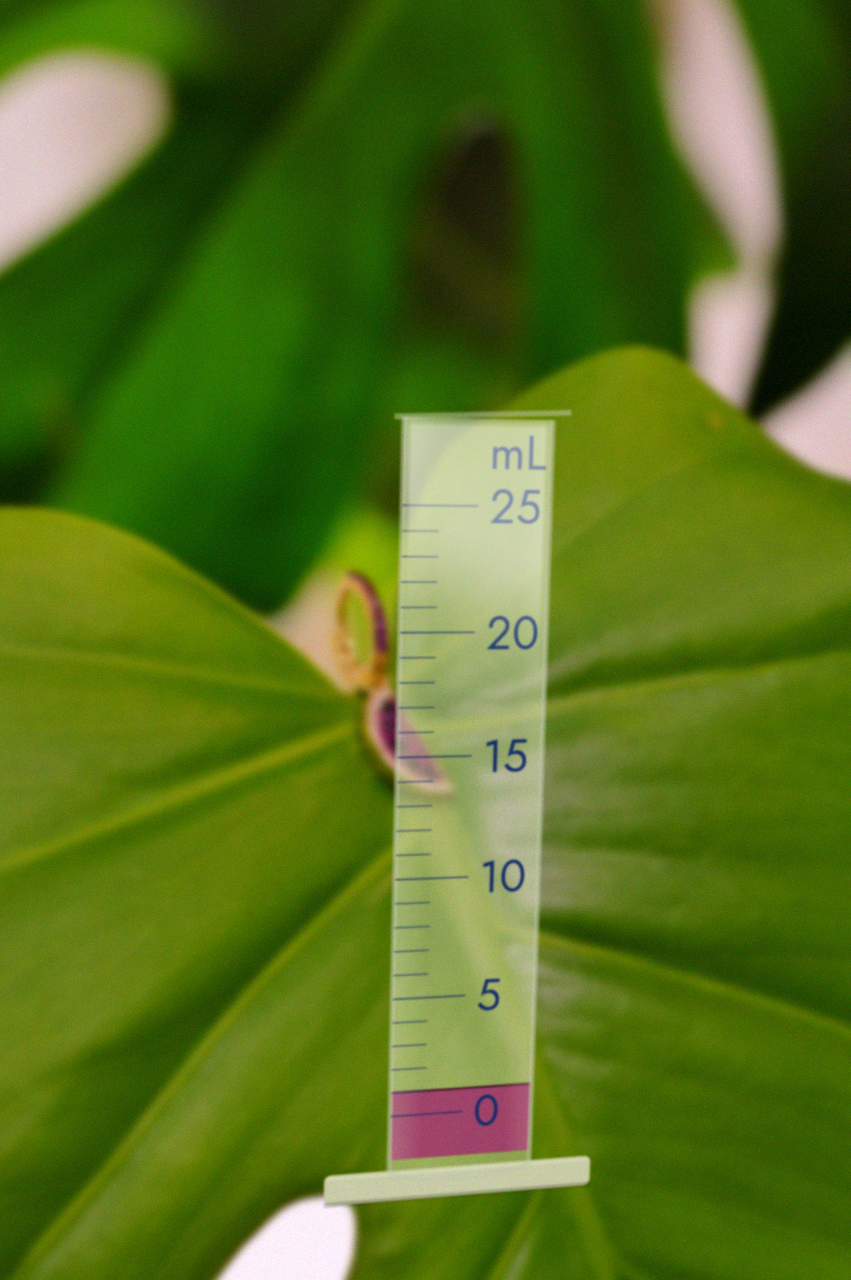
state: 1 mL
